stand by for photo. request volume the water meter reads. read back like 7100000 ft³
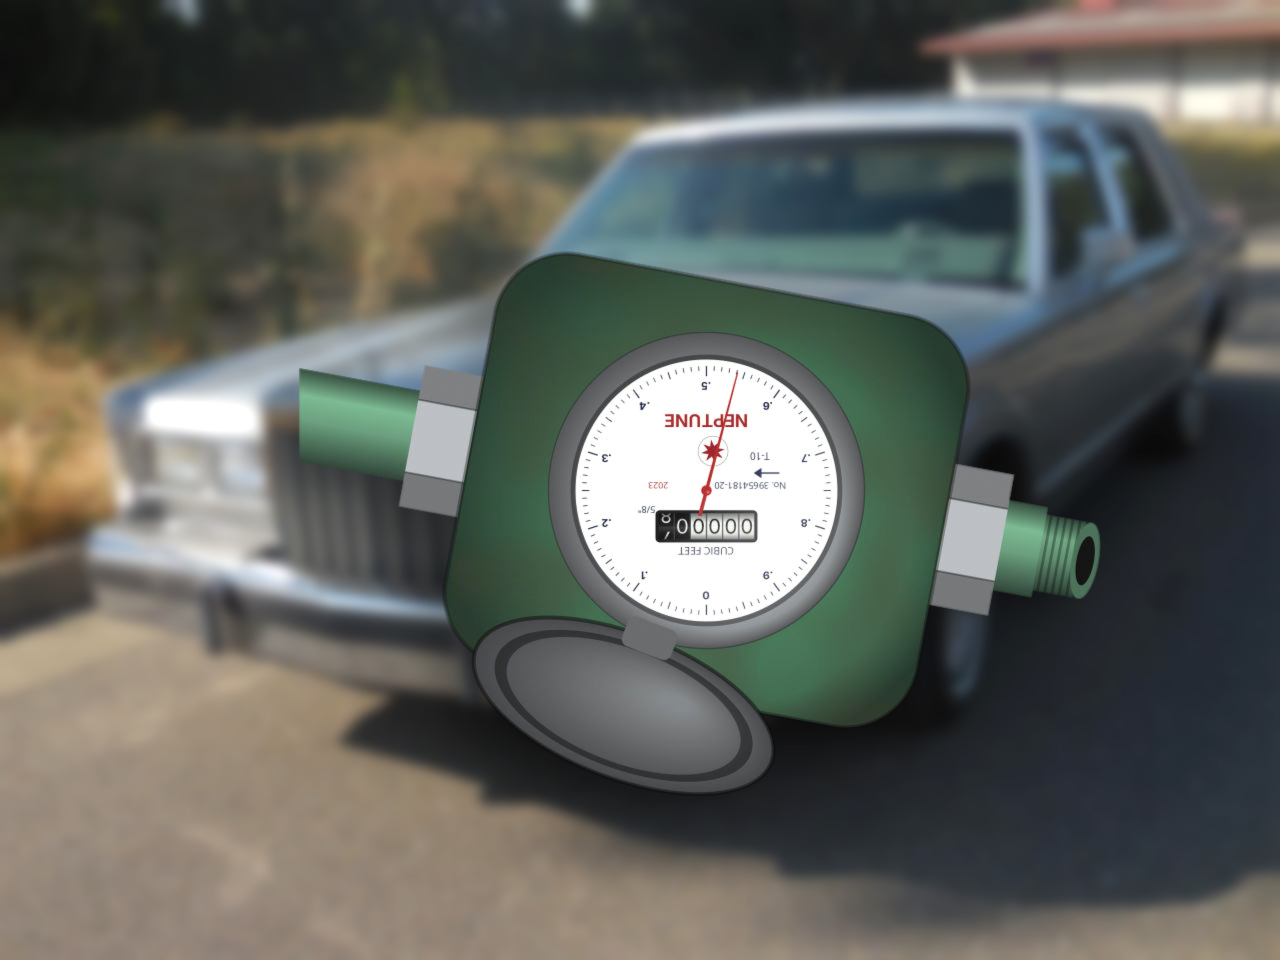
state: 7.54 ft³
